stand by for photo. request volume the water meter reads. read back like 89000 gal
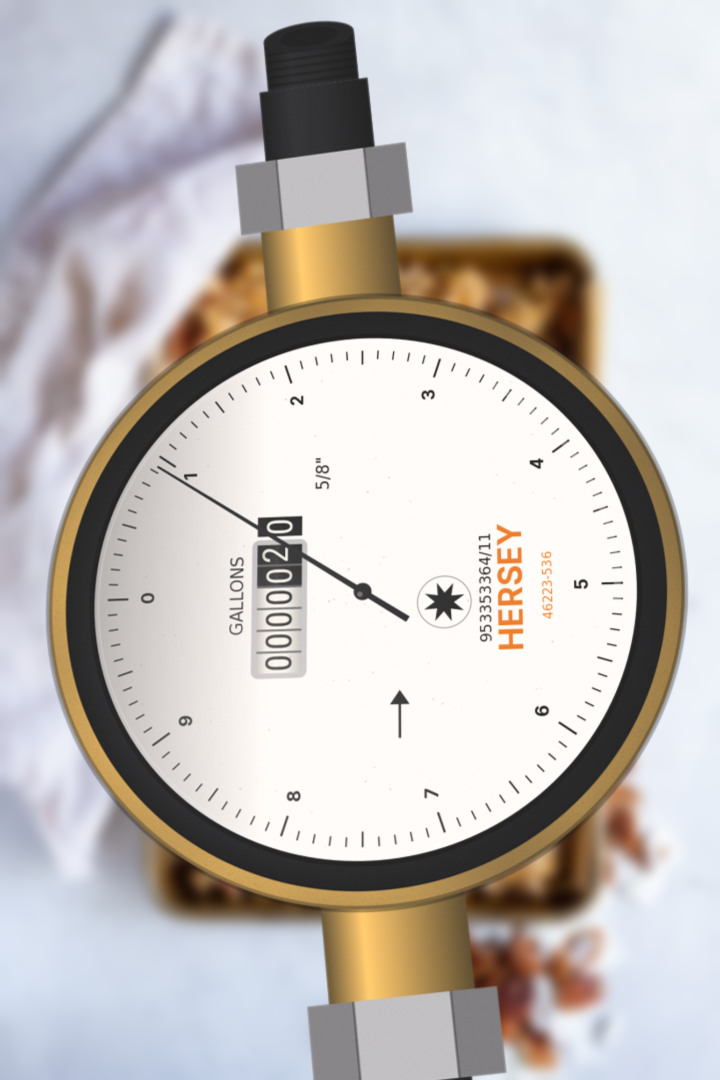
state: 20.9 gal
